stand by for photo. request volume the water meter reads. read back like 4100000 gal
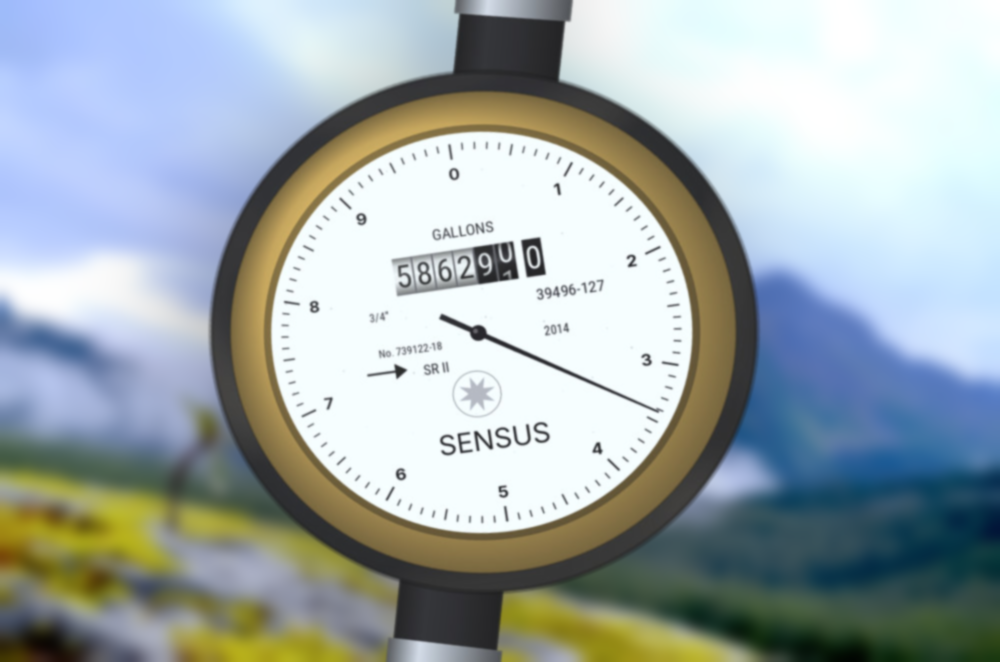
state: 5862903.4 gal
